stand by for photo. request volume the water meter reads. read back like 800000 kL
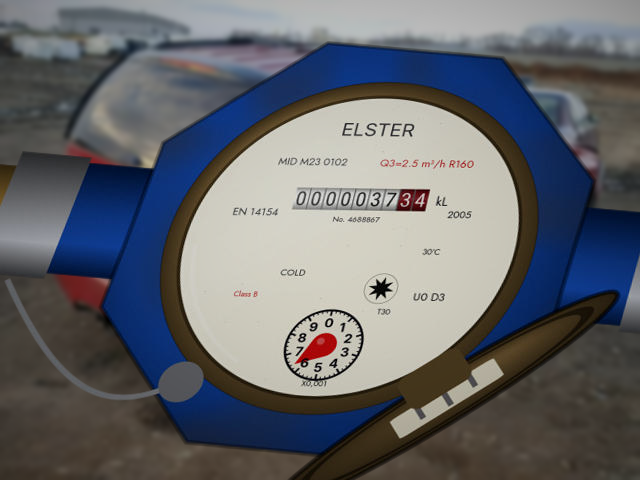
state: 37.346 kL
